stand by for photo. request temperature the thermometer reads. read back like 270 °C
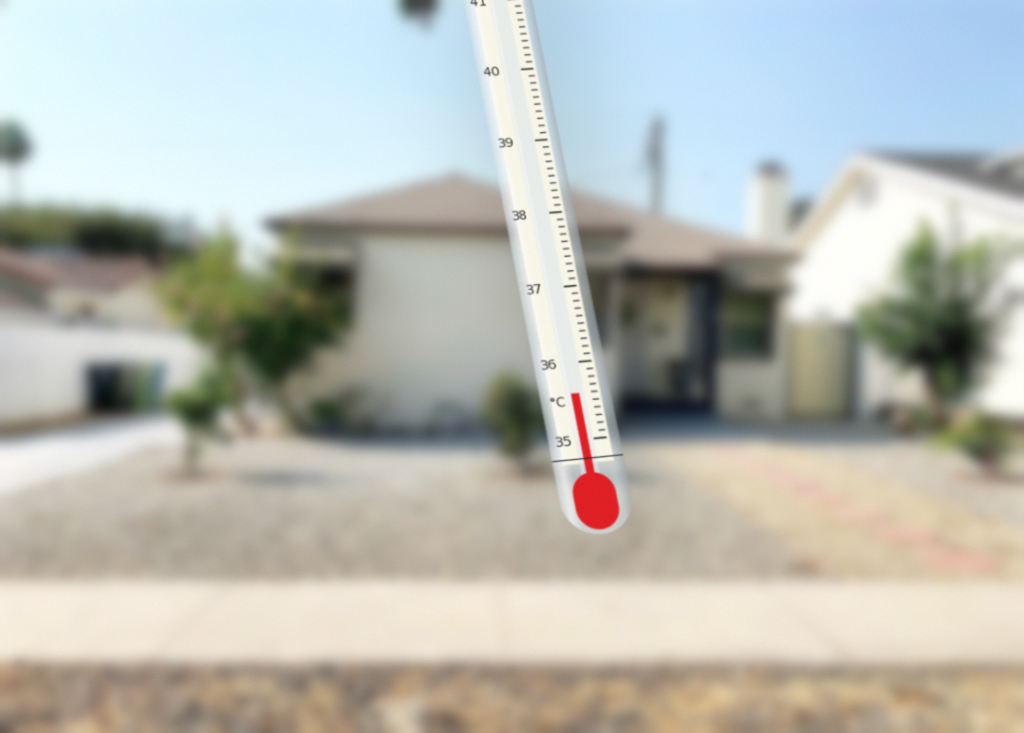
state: 35.6 °C
